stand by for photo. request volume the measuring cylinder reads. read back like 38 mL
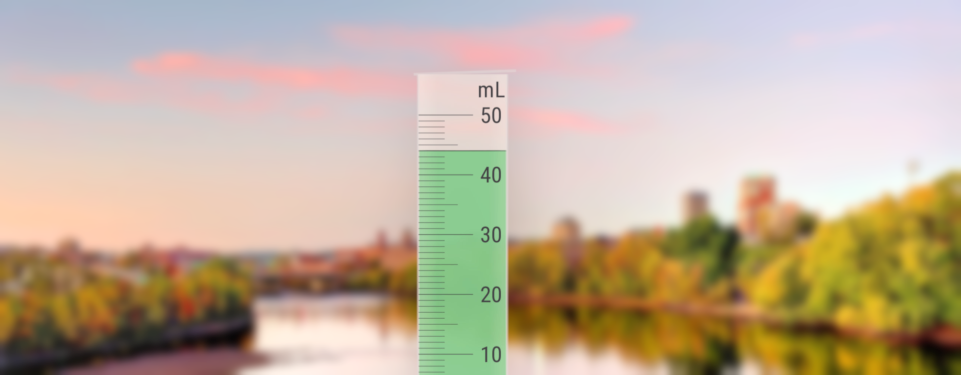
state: 44 mL
